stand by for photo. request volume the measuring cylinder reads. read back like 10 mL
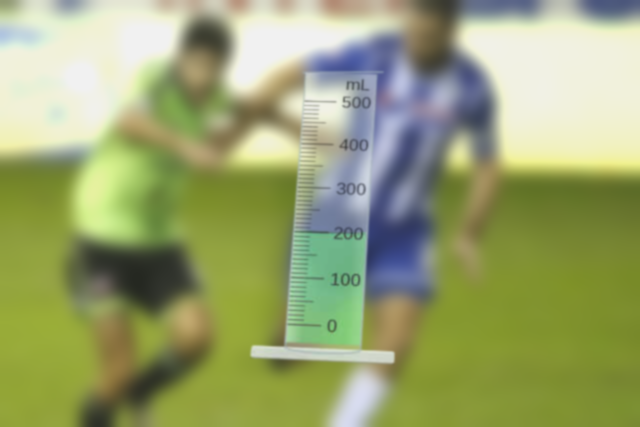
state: 200 mL
